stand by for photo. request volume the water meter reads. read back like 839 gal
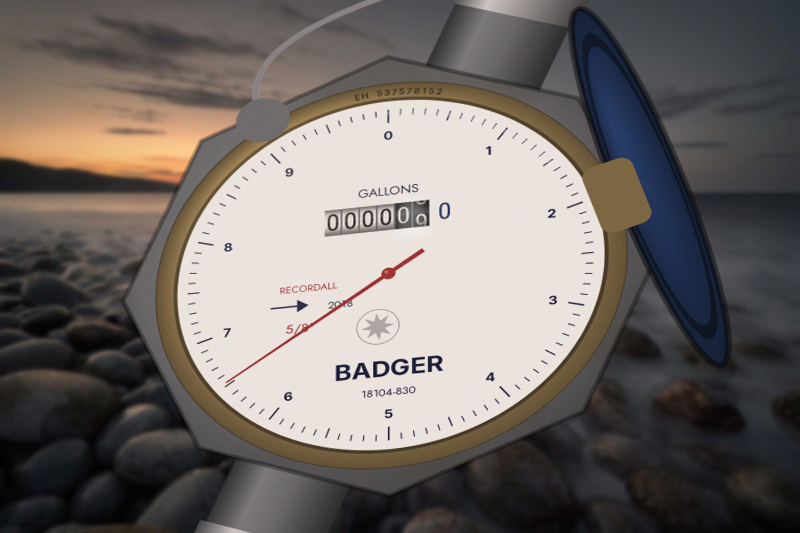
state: 86.5 gal
